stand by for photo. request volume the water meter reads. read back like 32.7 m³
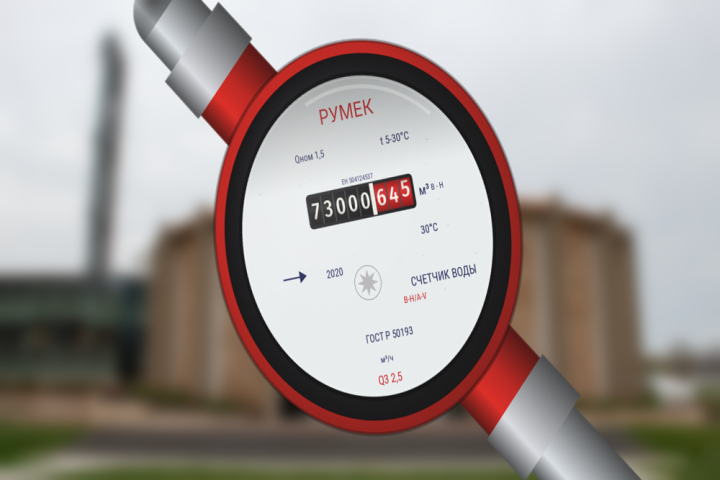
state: 73000.645 m³
